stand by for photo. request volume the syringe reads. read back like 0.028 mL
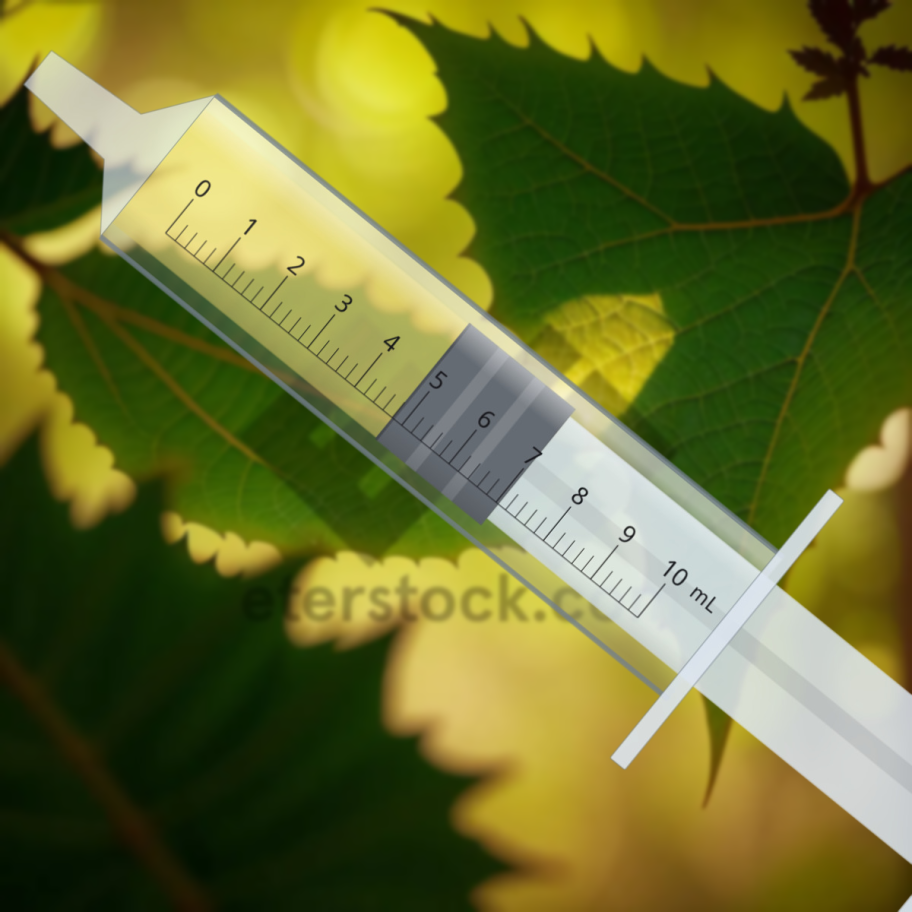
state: 4.8 mL
